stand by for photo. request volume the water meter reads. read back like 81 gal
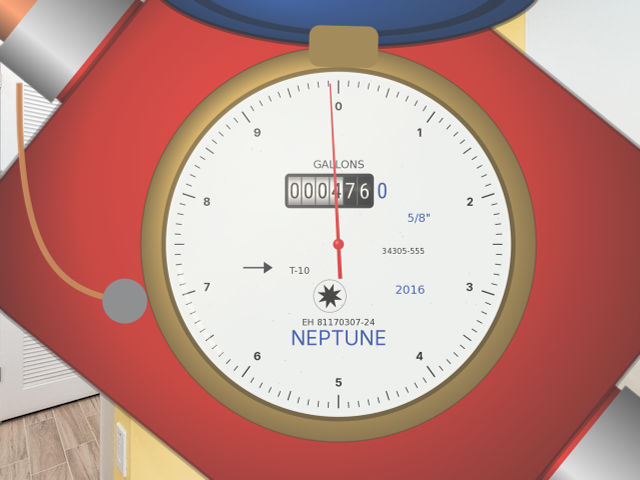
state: 4759.9 gal
